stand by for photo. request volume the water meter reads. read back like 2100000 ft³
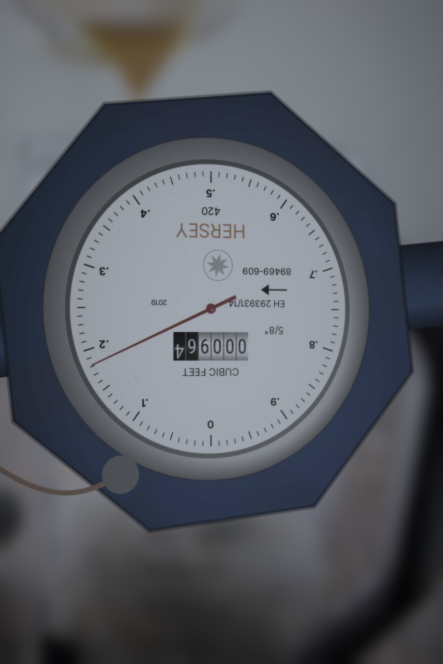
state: 964.18 ft³
